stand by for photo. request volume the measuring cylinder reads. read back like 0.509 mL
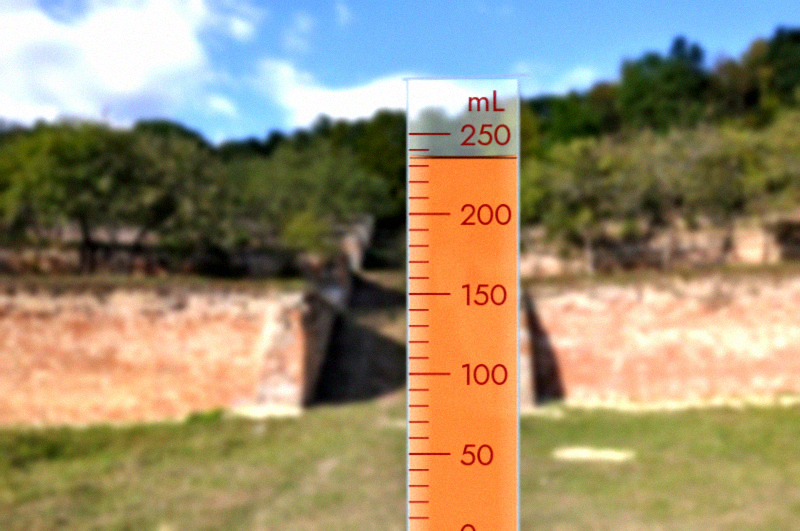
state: 235 mL
